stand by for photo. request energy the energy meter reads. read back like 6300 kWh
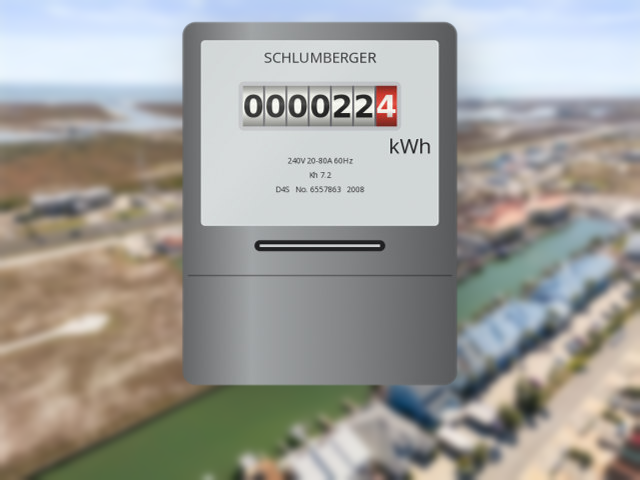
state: 22.4 kWh
